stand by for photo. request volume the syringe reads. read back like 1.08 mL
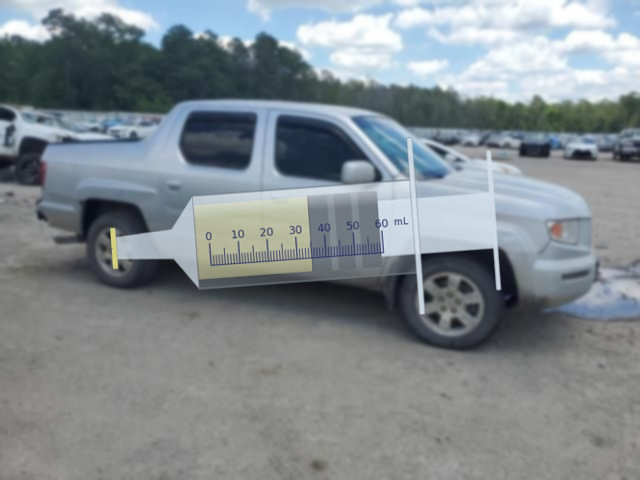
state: 35 mL
